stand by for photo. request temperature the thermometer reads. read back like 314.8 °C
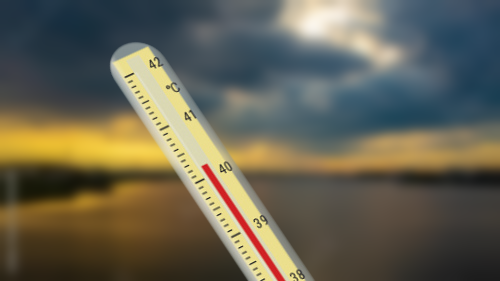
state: 40.2 °C
